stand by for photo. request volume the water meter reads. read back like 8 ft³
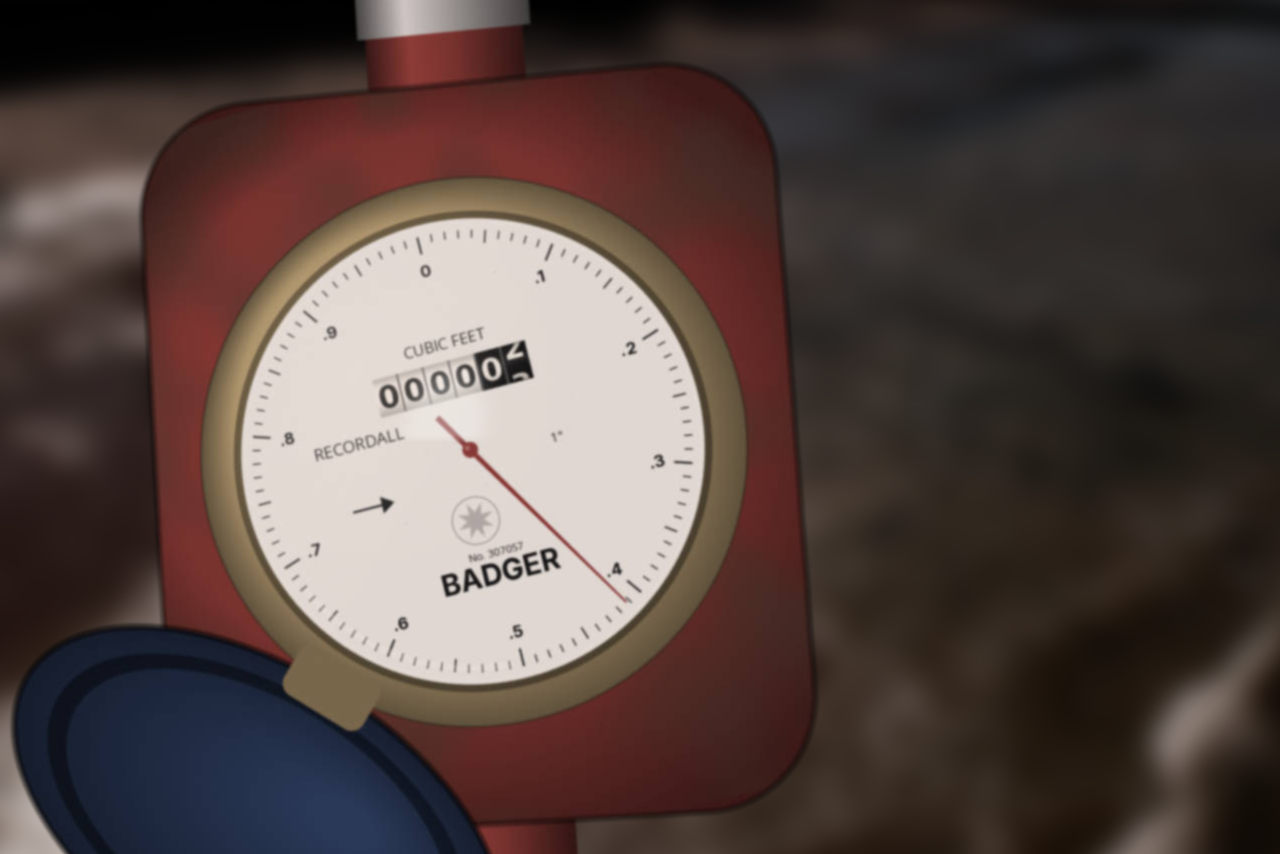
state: 2.41 ft³
